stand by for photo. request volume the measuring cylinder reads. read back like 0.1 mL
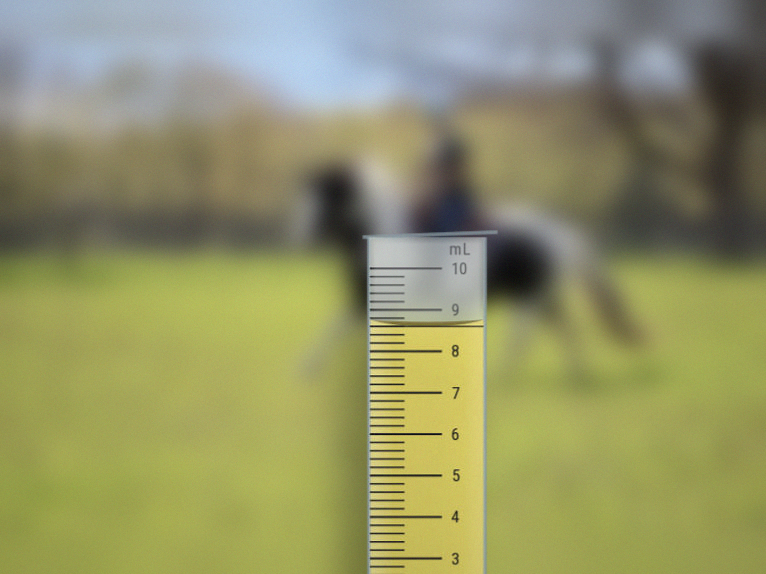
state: 8.6 mL
